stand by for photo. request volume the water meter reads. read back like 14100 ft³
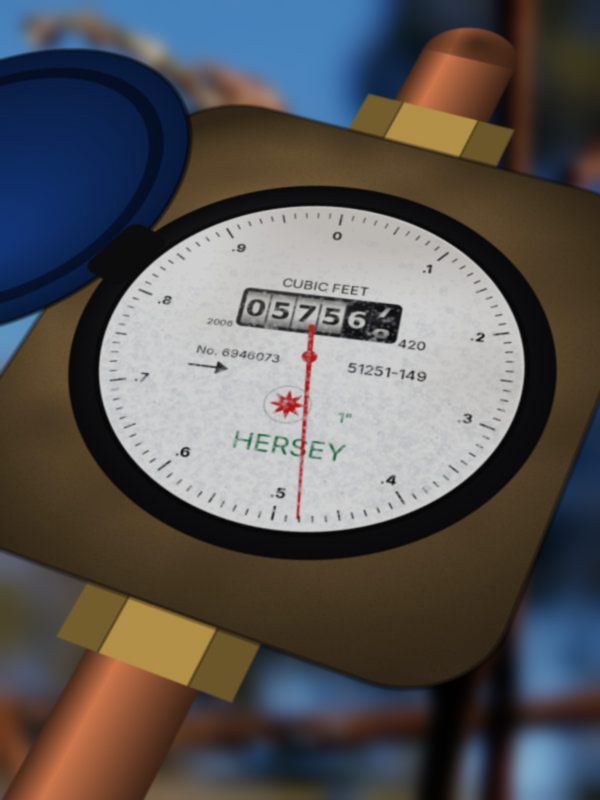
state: 57567.48 ft³
